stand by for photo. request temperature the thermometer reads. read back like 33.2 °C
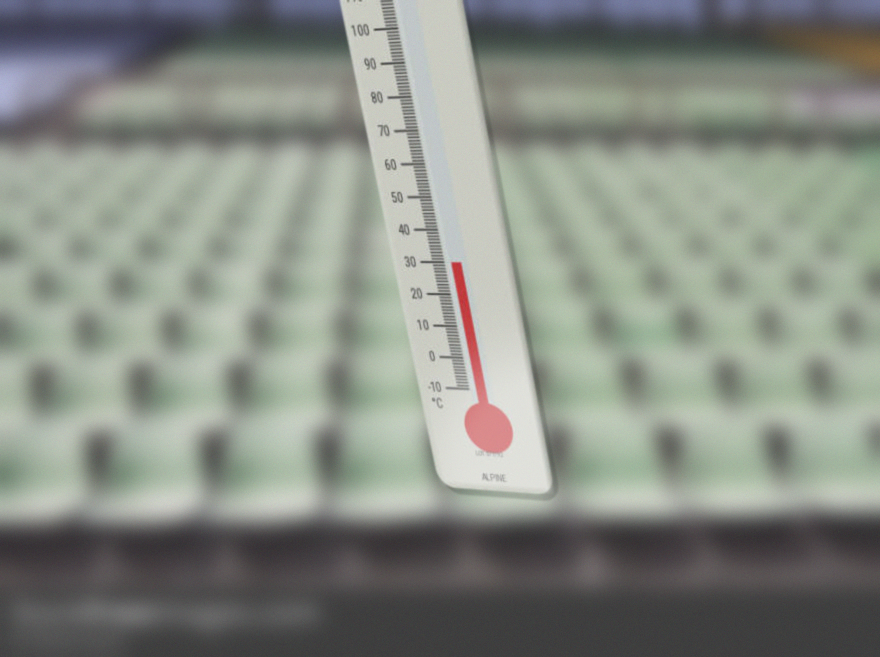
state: 30 °C
